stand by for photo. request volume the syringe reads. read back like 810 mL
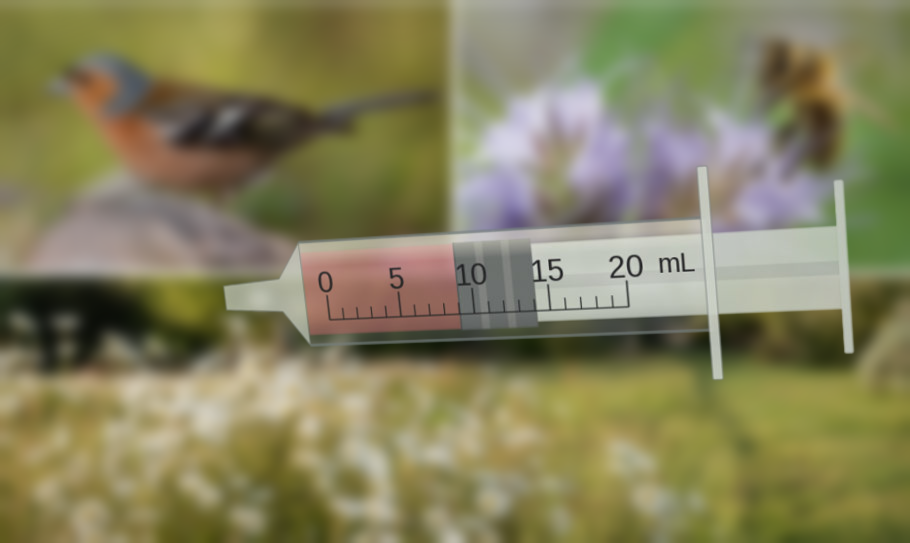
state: 9 mL
